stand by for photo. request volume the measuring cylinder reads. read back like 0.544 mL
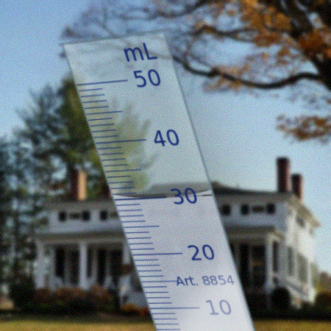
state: 30 mL
